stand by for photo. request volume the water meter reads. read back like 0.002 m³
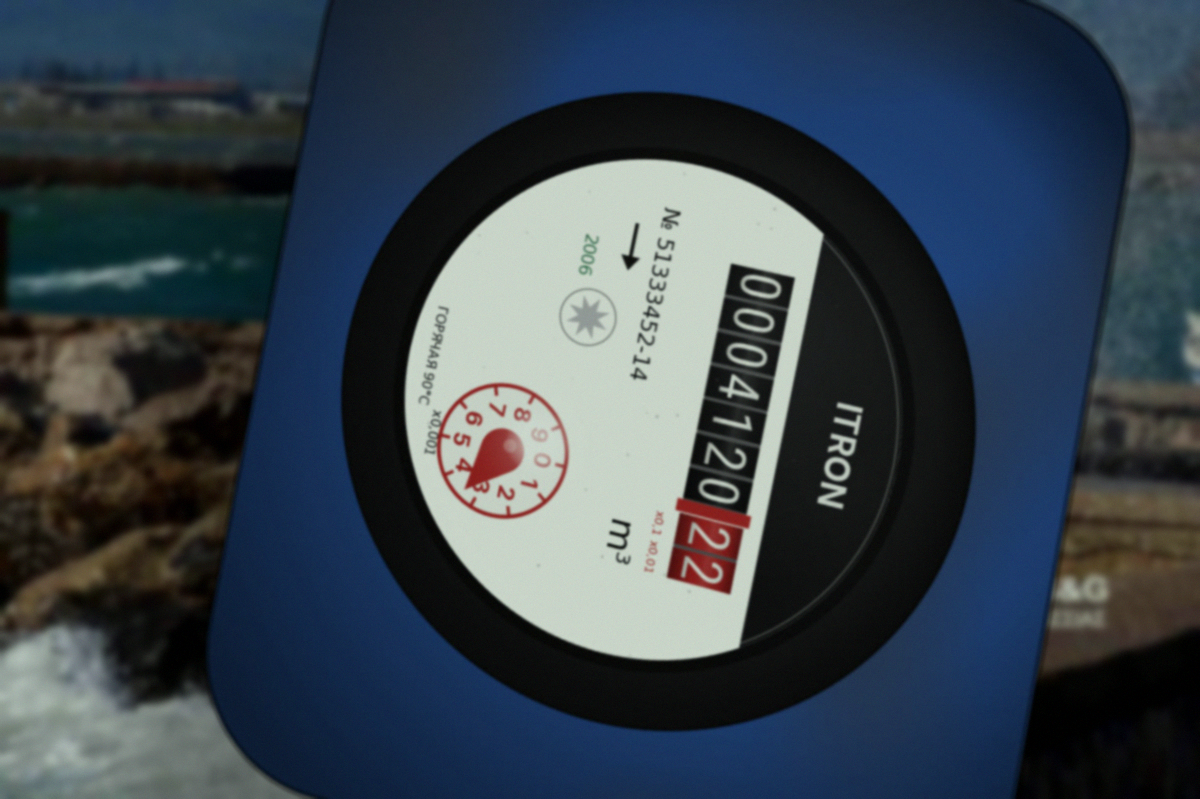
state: 4120.223 m³
